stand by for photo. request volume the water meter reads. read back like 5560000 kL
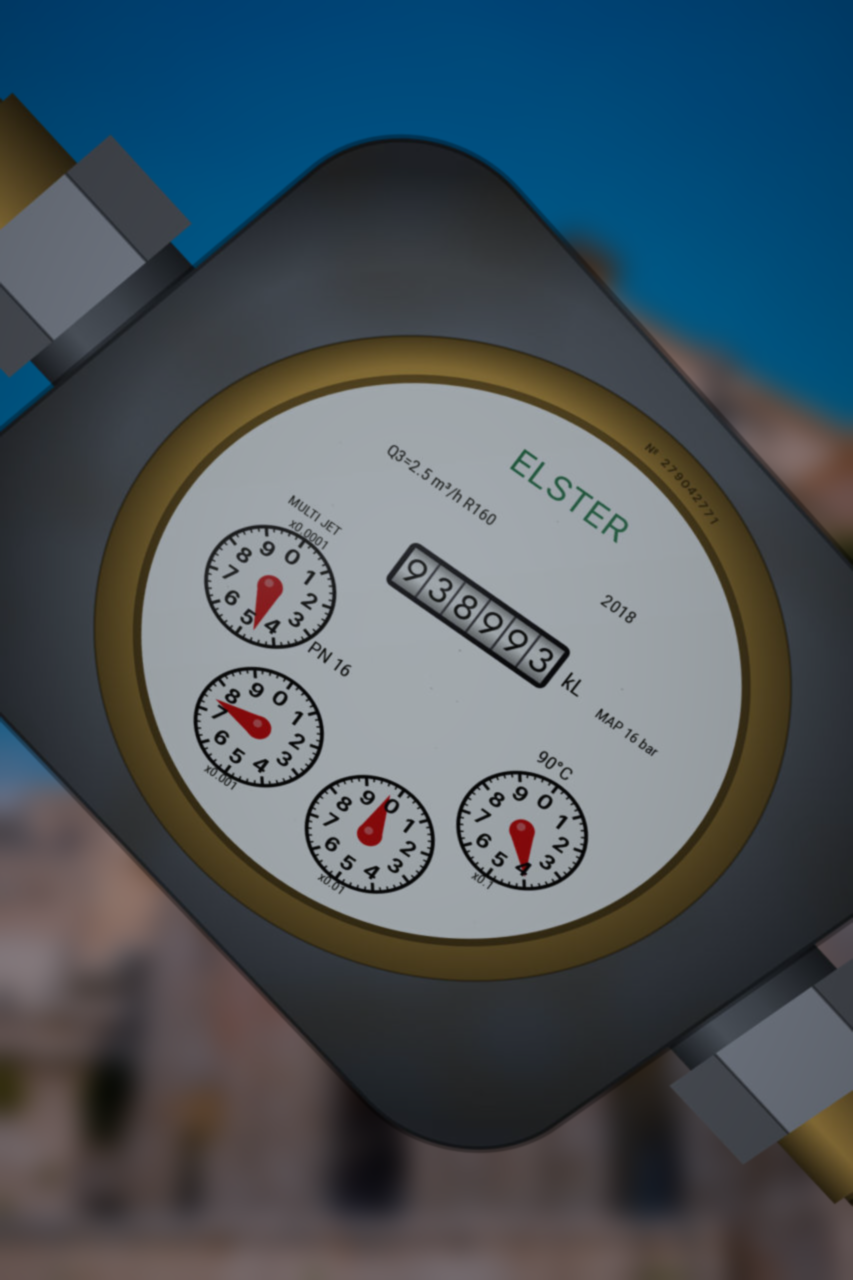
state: 938993.3974 kL
